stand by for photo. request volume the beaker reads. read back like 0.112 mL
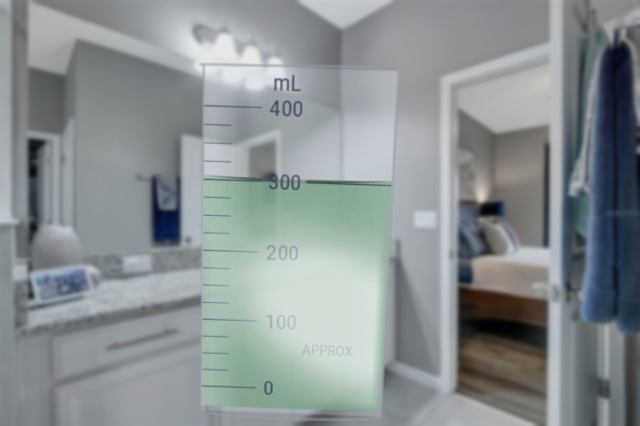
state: 300 mL
